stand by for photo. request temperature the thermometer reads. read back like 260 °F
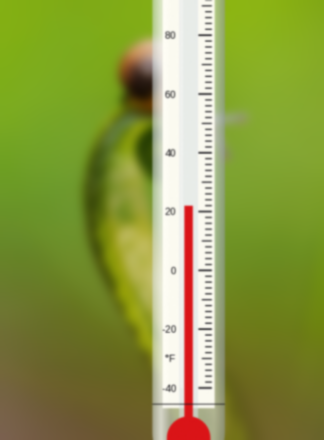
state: 22 °F
